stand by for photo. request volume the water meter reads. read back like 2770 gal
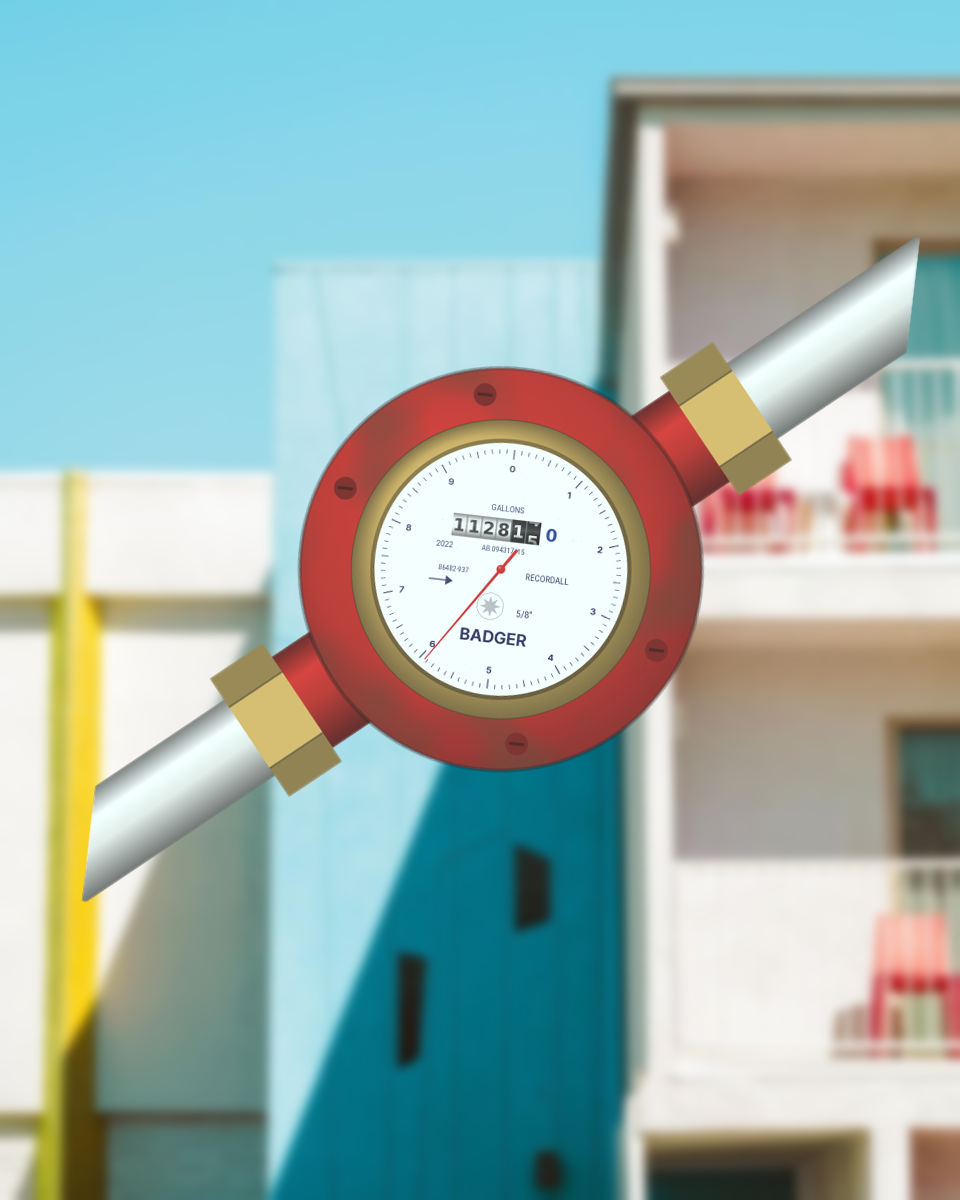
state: 1128145.9 gal
